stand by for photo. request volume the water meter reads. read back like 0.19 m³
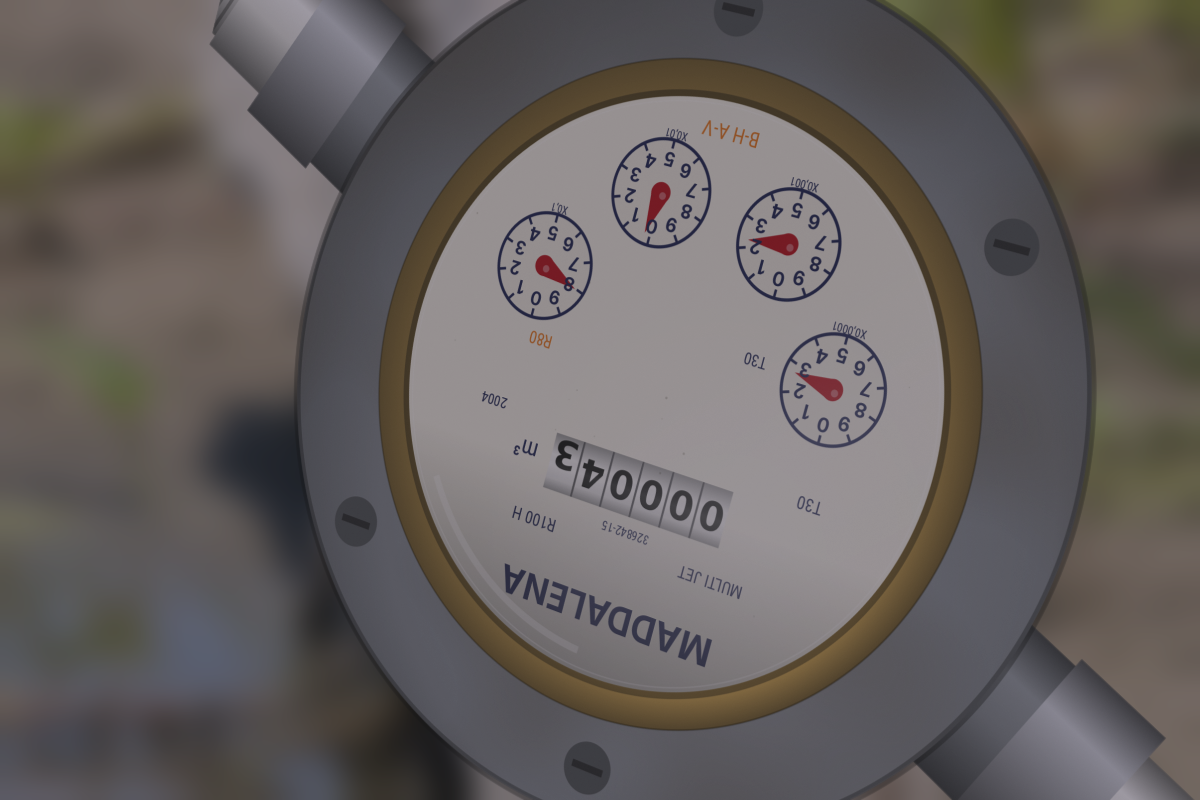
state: 42.8022 m³
